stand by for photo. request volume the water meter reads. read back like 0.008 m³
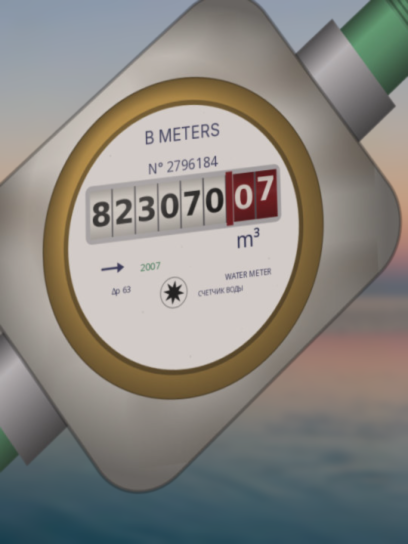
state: 823070.07 m³
